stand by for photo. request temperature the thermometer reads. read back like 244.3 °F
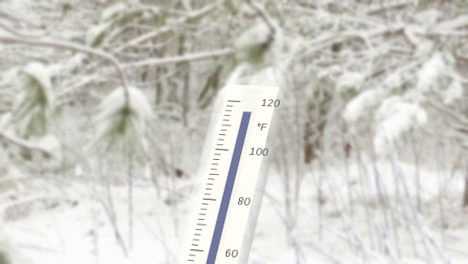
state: 116 °F
